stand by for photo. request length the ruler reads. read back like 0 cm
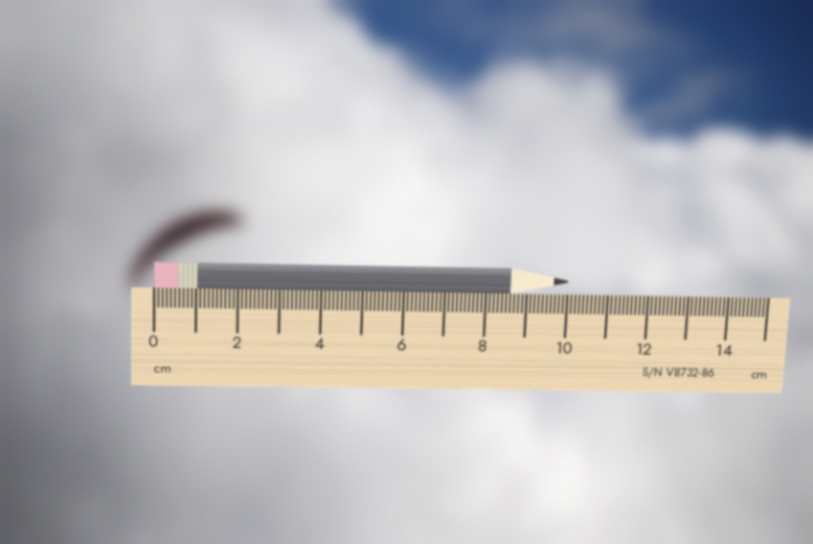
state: 10 cm
